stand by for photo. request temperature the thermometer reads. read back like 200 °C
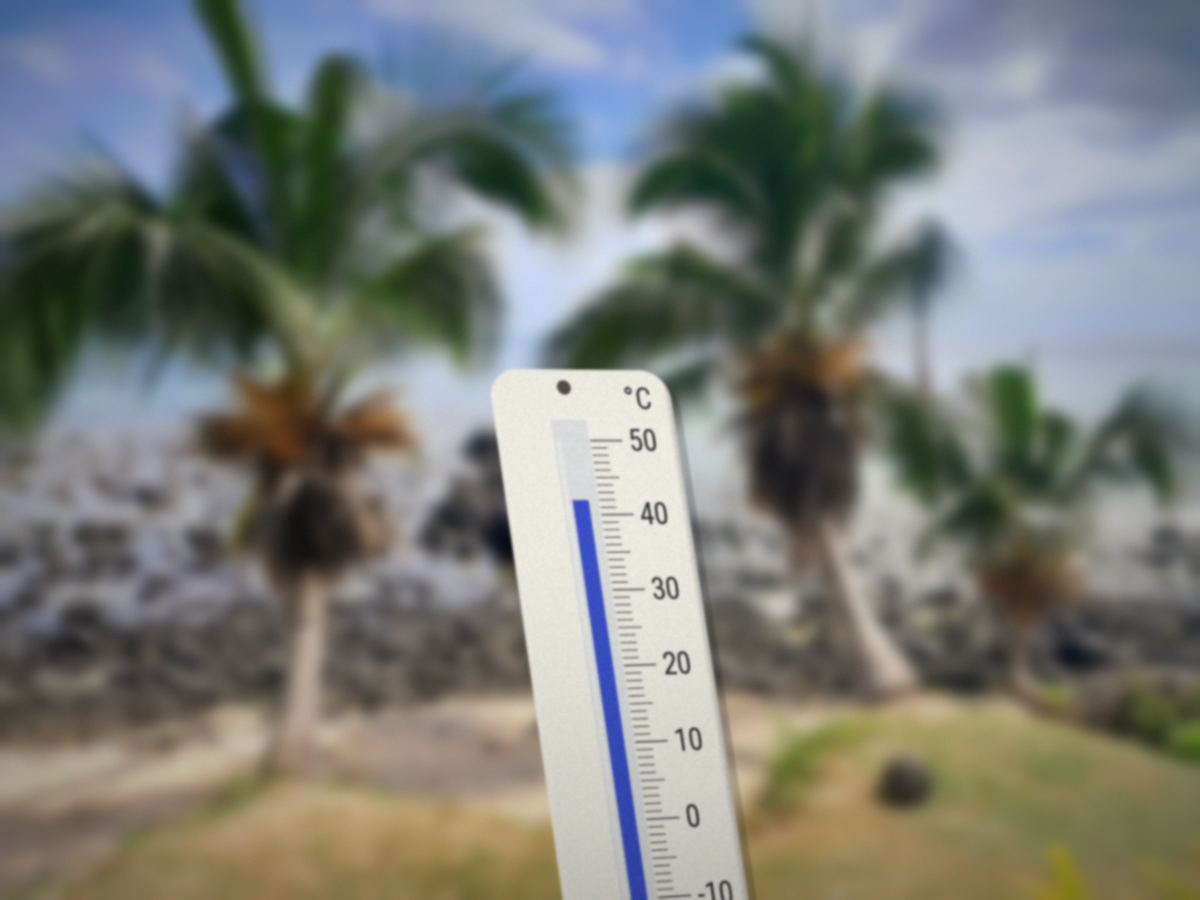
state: 42 °C
